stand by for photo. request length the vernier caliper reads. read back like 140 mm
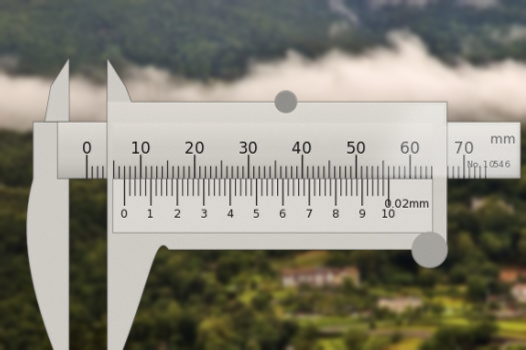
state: 7.0 mm
